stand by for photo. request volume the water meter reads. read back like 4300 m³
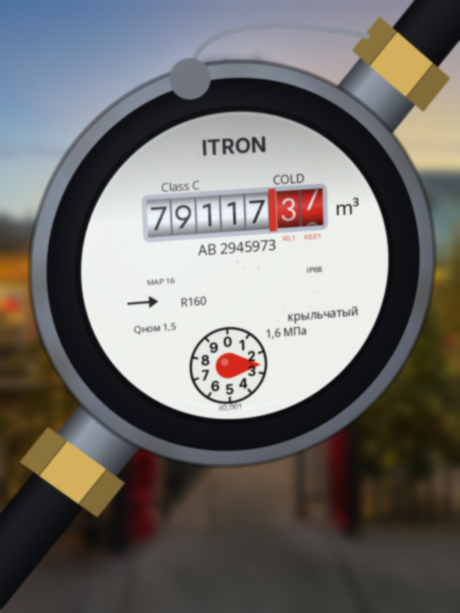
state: 79117.372 m³
